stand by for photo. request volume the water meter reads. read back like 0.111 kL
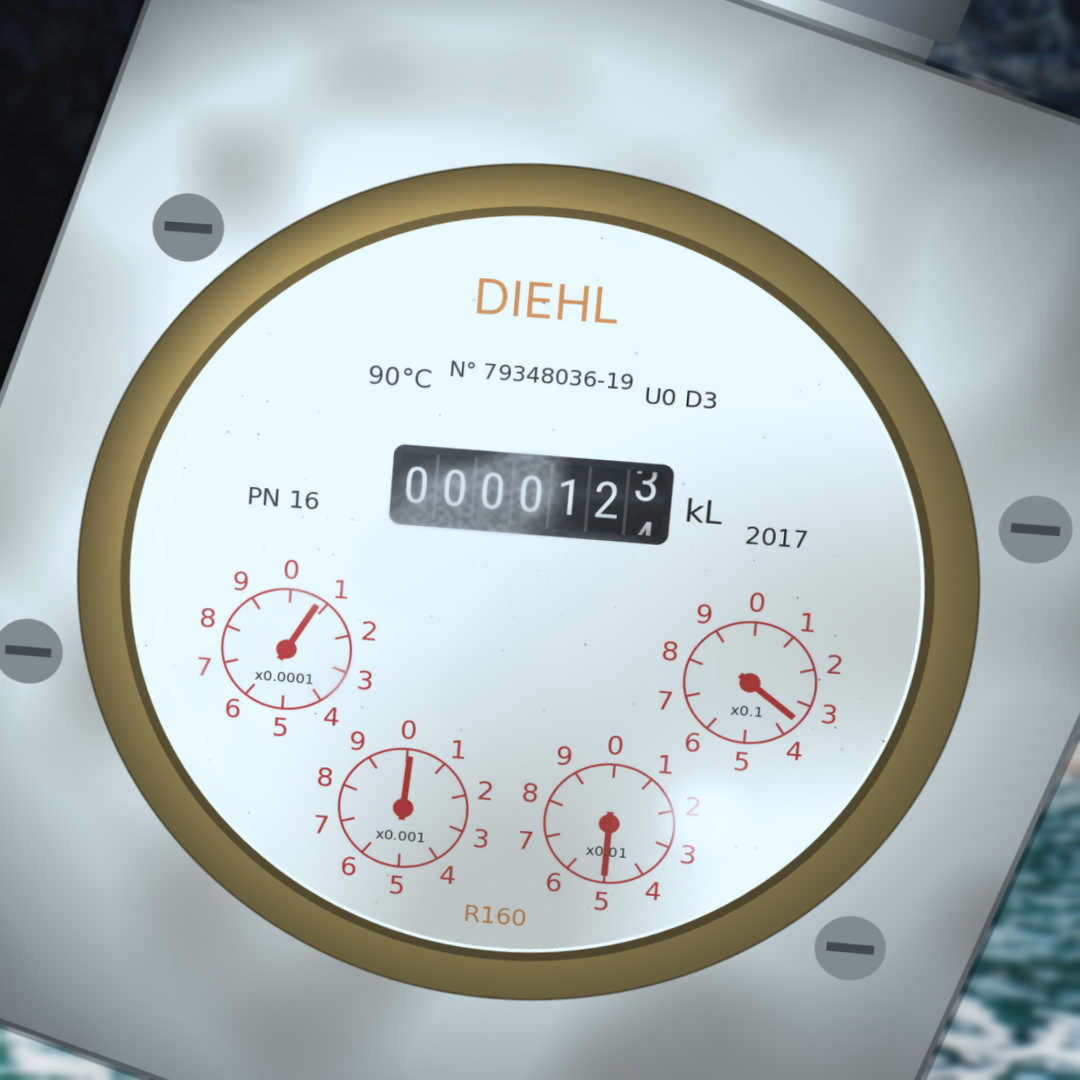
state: 123.3500 kL
